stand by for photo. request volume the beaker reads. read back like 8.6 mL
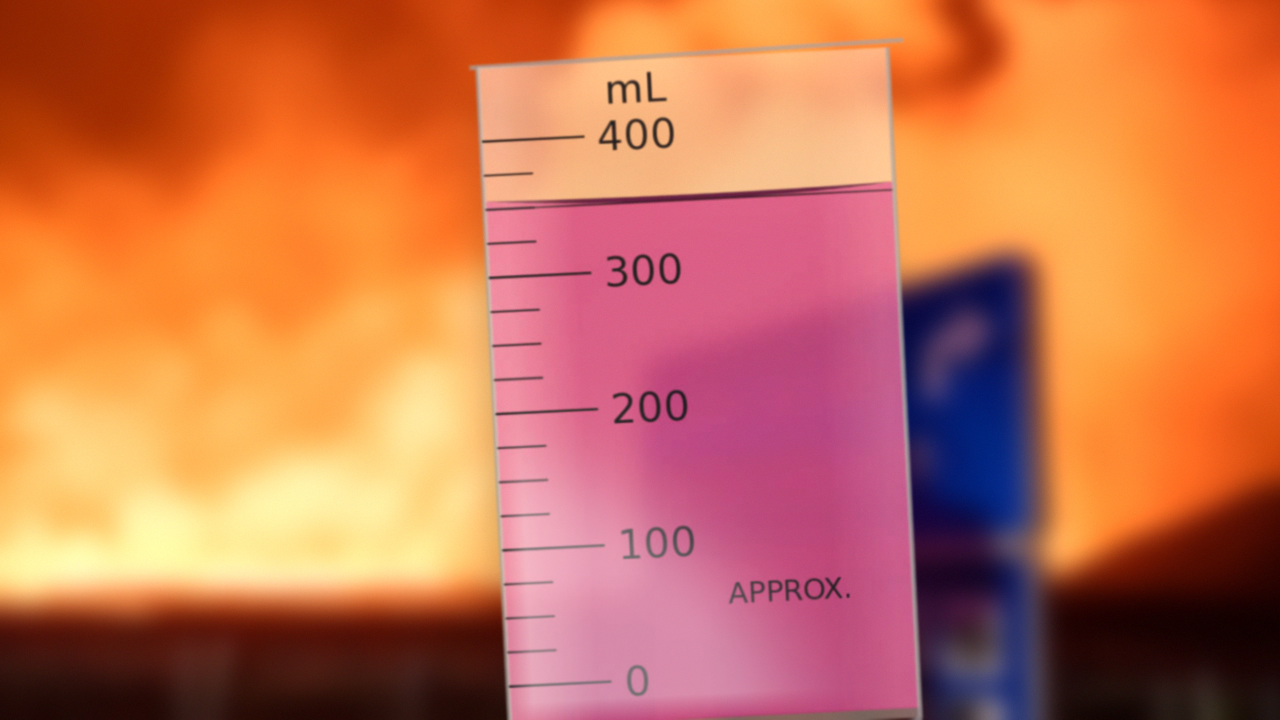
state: 350 mL
